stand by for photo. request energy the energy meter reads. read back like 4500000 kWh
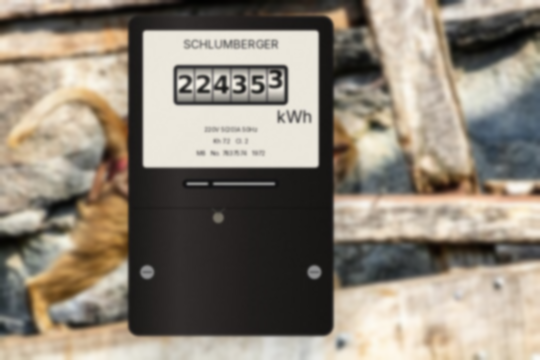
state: 224353 kWh
